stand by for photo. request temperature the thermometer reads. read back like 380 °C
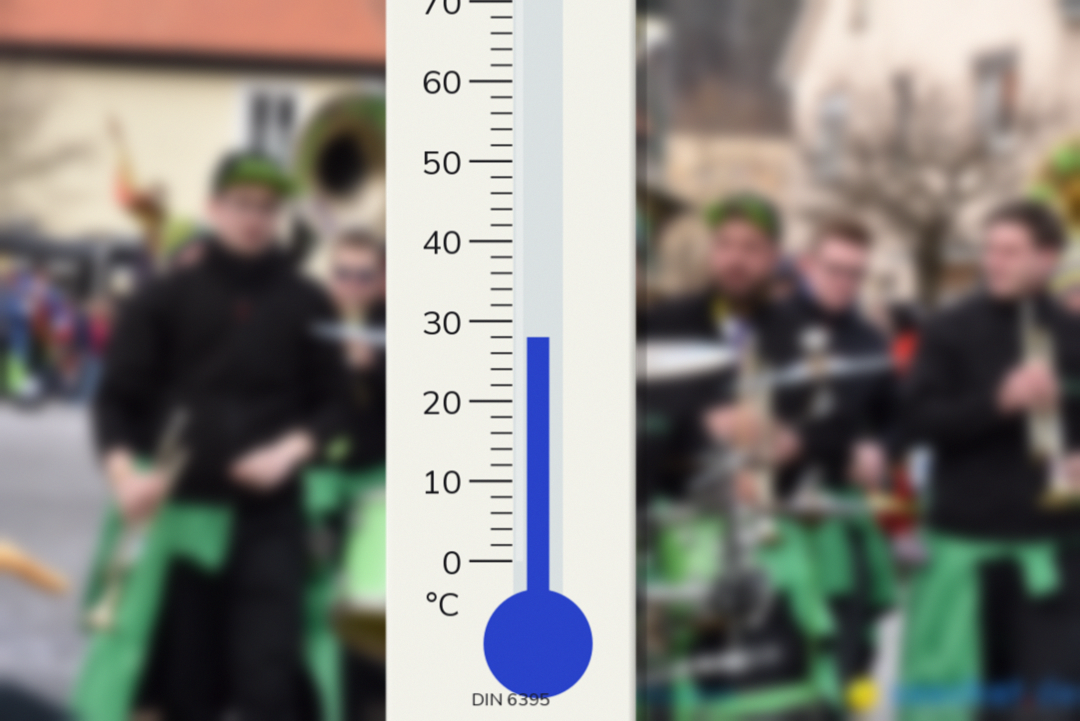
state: 28 °C
